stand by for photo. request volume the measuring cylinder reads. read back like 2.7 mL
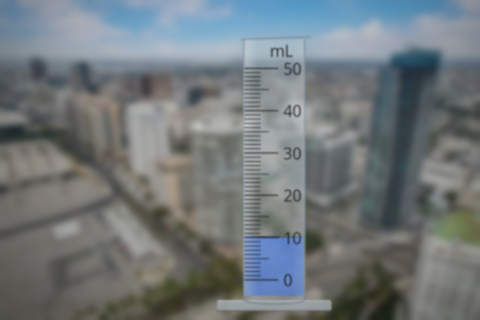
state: 10 mL
